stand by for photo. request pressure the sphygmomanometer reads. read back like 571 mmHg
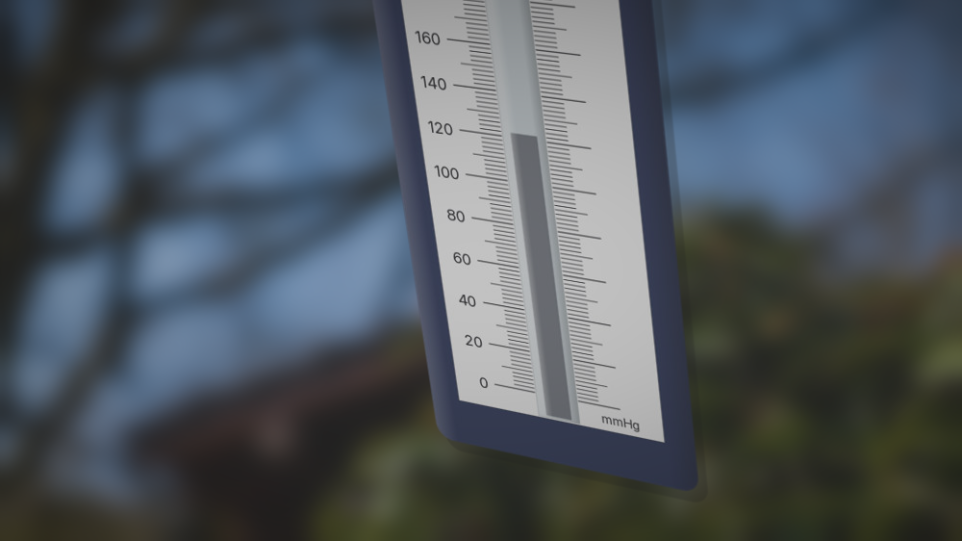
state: 122 mmHg
